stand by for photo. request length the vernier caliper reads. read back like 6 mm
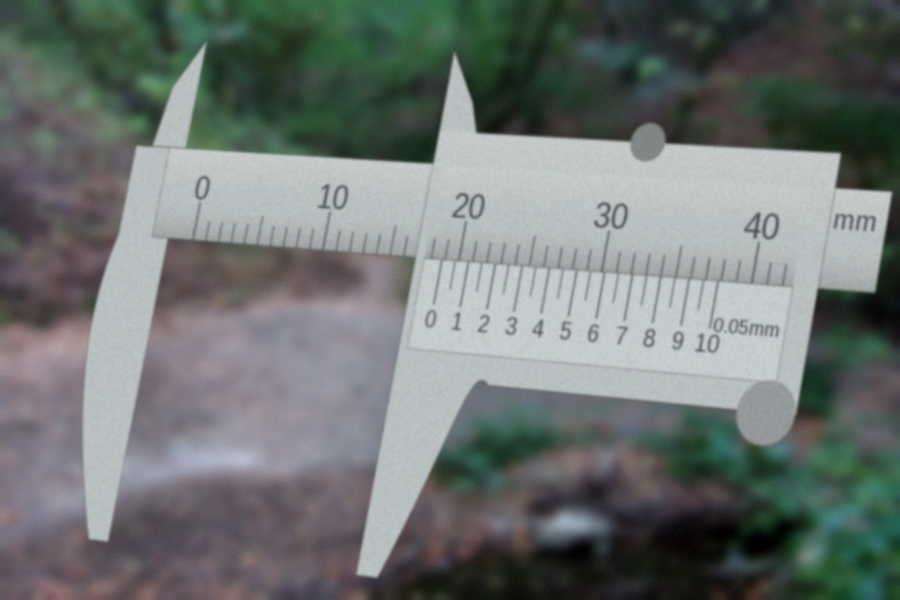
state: 18.8 mm
